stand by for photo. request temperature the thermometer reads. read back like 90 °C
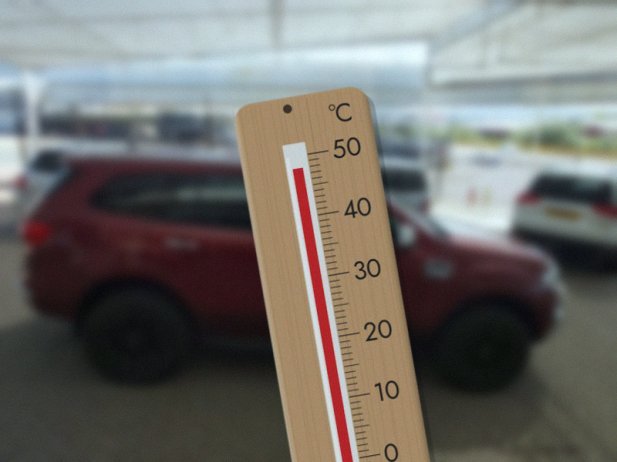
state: 48 °C
